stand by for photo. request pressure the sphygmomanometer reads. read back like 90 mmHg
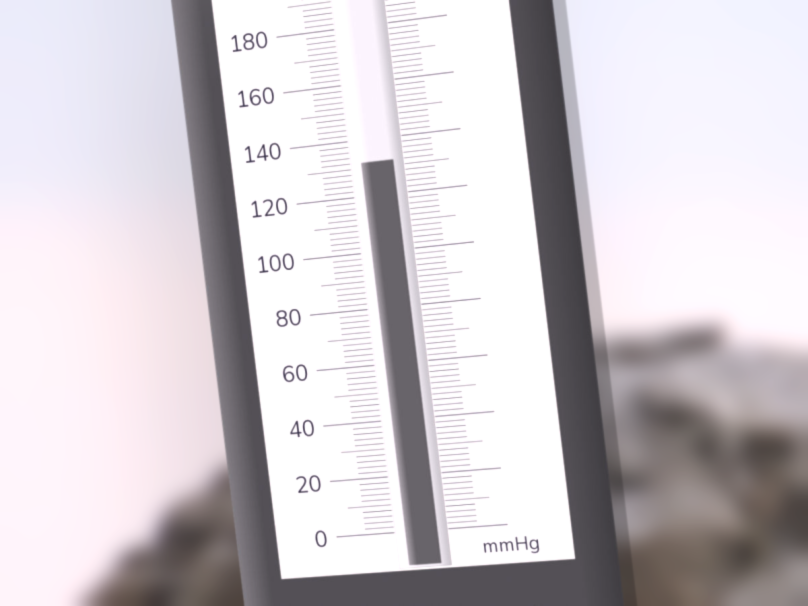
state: 132 mmHg
